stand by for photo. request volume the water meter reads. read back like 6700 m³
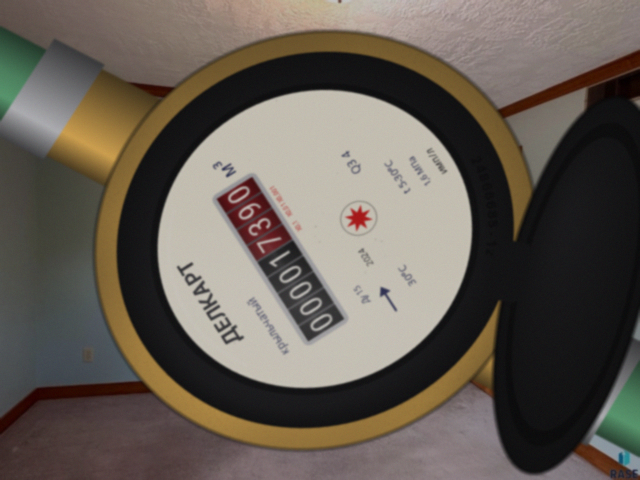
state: 1.7390 m³
